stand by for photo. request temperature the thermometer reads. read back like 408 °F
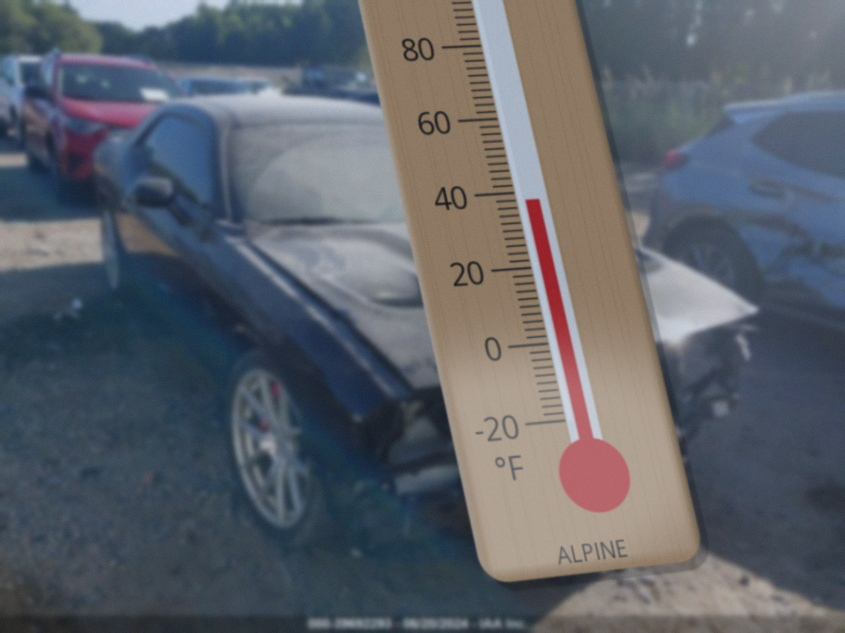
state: 38 °F
